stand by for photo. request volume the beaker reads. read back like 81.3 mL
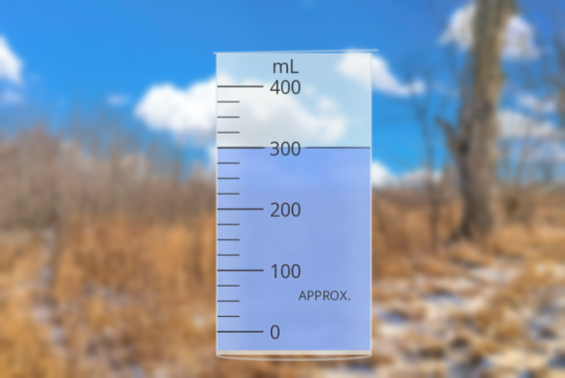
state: 300 mL
